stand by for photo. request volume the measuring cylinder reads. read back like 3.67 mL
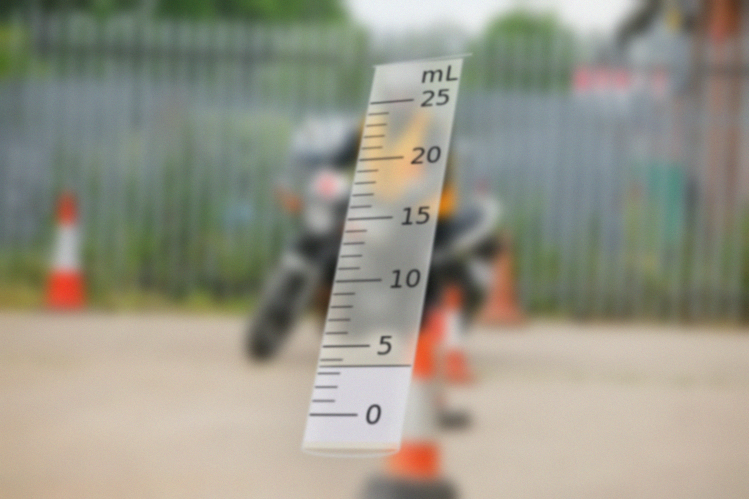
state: 3.5 mL
